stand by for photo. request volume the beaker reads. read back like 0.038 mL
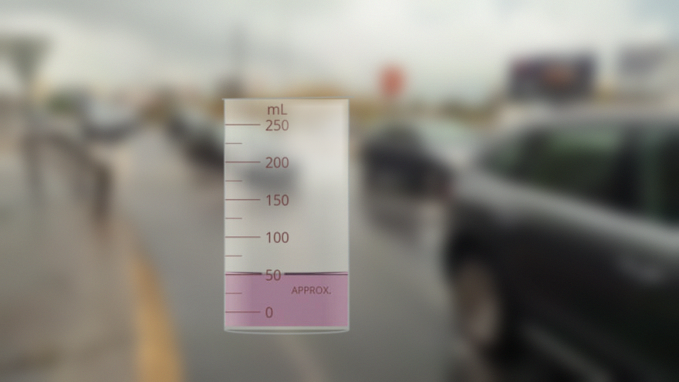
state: 50 mL
